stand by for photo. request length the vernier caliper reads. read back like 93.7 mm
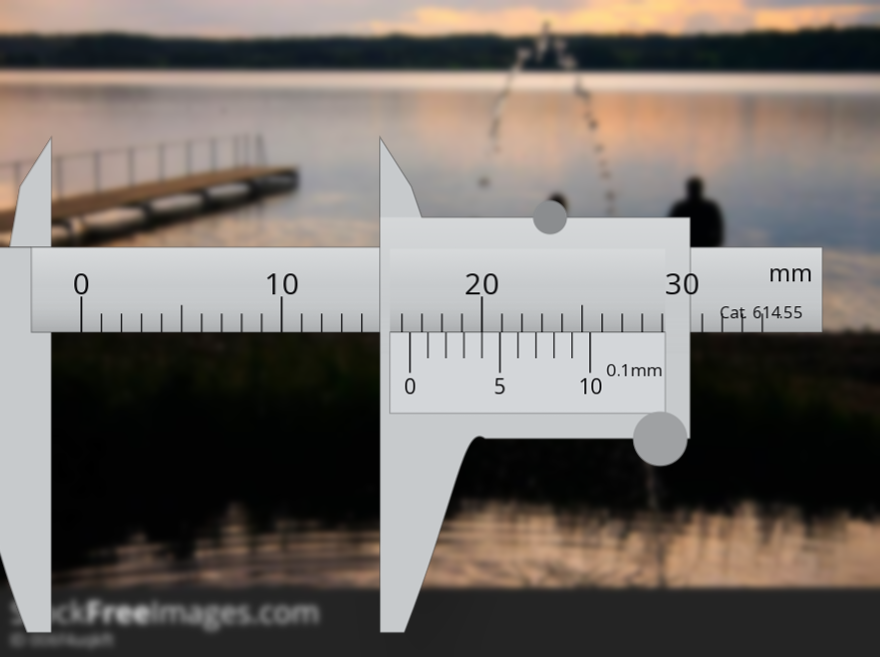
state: 16.4 mm
